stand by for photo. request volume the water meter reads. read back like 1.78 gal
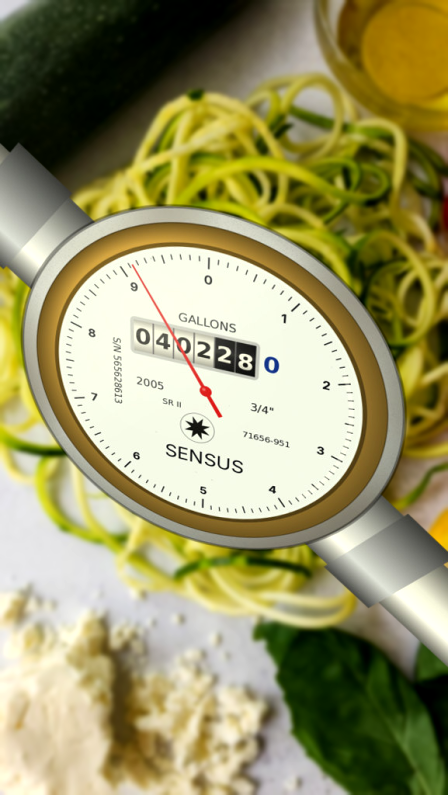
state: 402279.1 gal
